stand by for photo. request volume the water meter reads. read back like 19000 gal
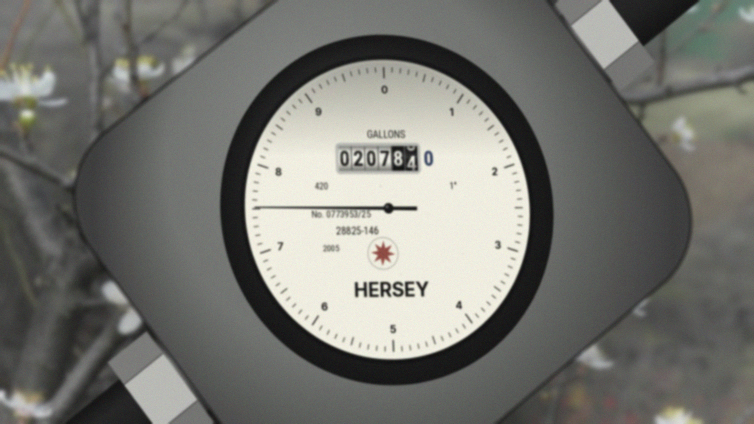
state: 207837.5 gal
